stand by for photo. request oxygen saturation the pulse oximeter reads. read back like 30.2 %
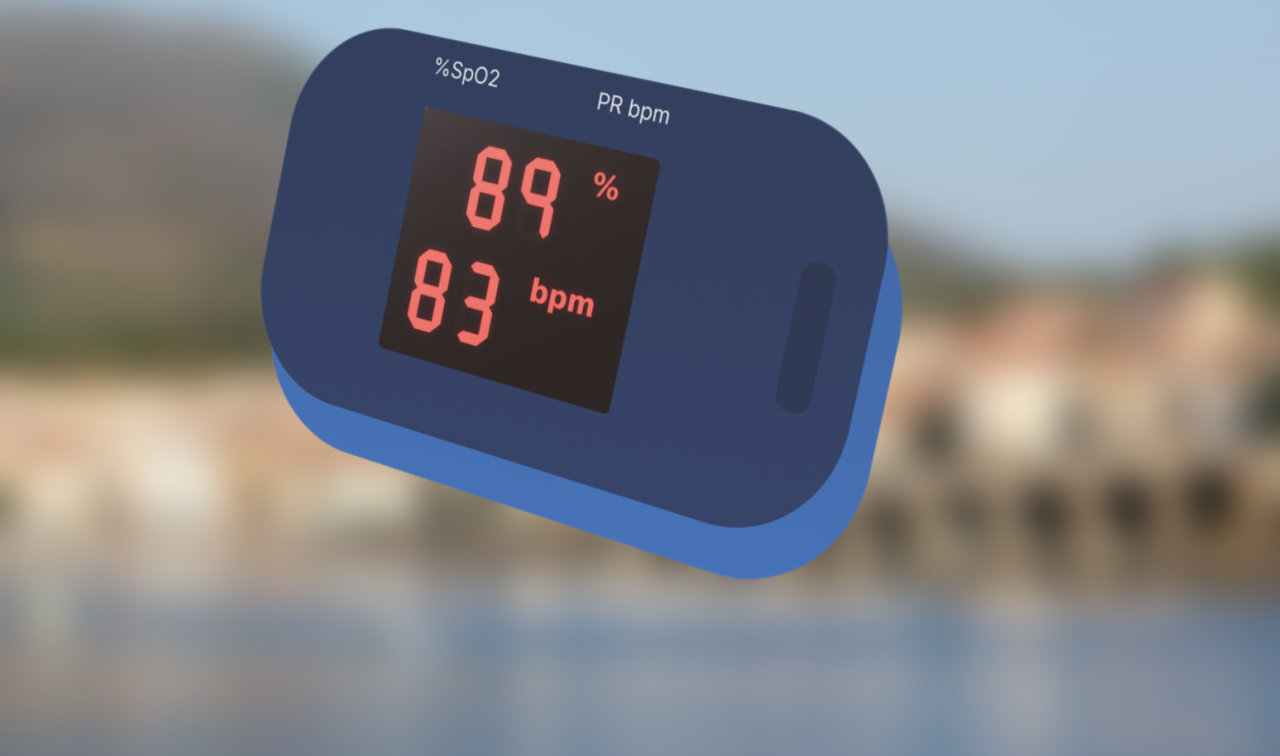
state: 89 %
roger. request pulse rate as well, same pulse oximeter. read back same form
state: 83 bpm
